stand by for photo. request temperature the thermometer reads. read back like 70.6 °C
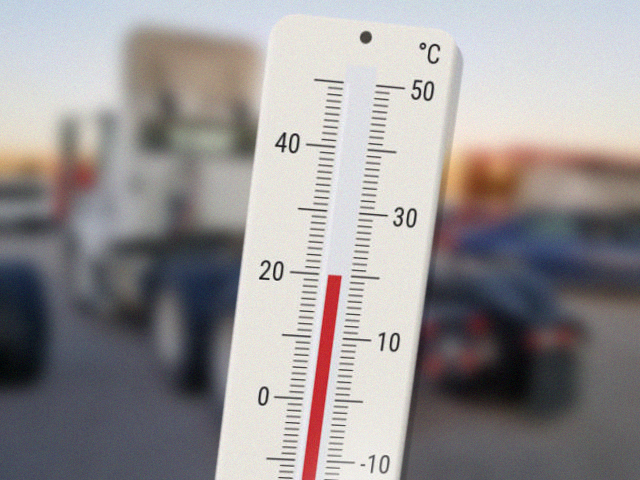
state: 20 °C
